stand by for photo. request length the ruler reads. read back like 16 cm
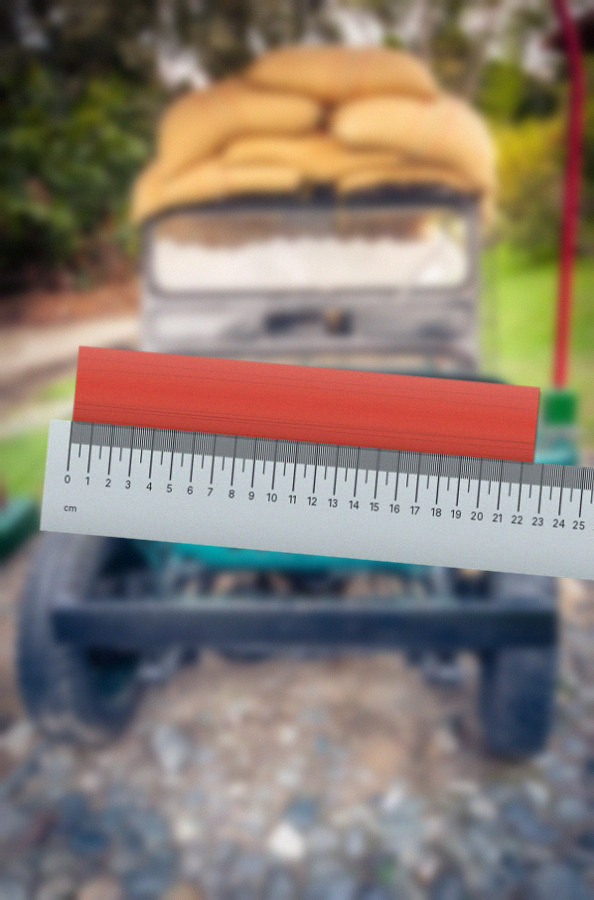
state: 22.5 cm
